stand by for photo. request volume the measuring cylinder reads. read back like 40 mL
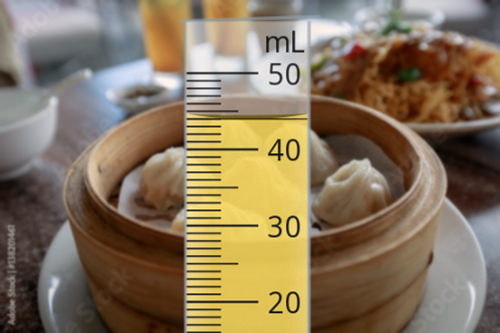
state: 44 mL
